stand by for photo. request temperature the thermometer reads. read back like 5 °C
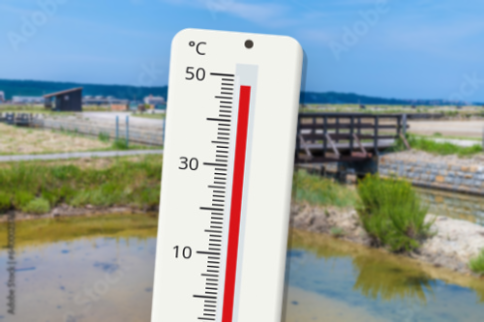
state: 48 °C
